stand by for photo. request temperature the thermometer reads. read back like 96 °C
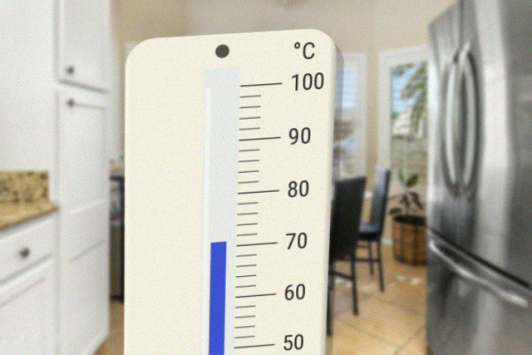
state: 71 °C
